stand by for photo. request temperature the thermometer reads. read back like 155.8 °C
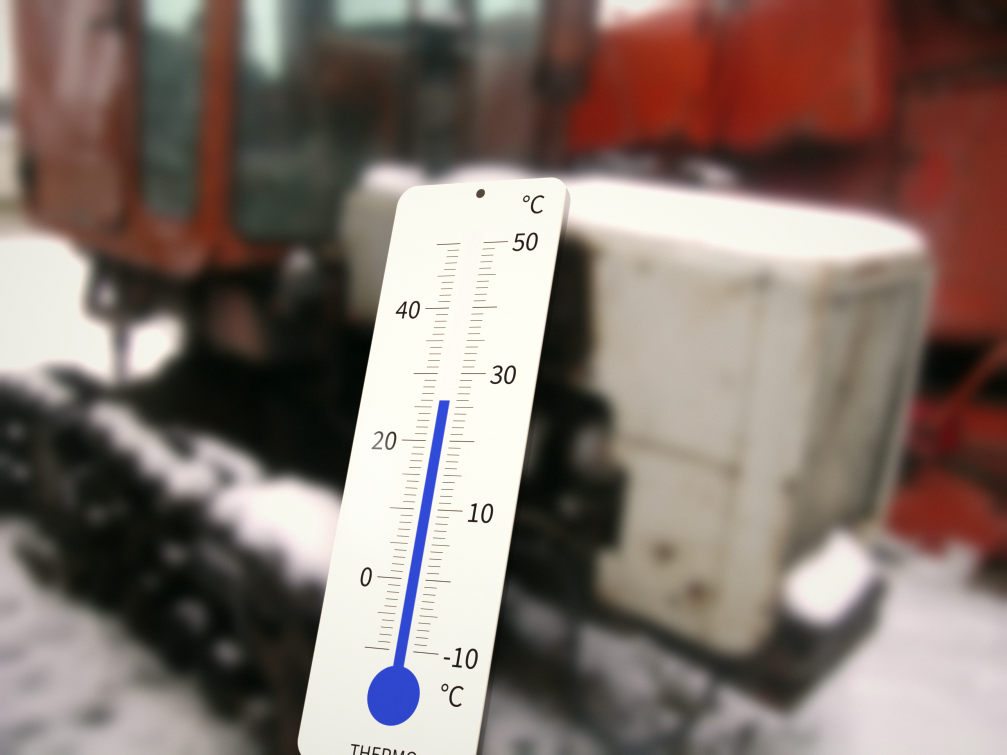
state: 26 °C
